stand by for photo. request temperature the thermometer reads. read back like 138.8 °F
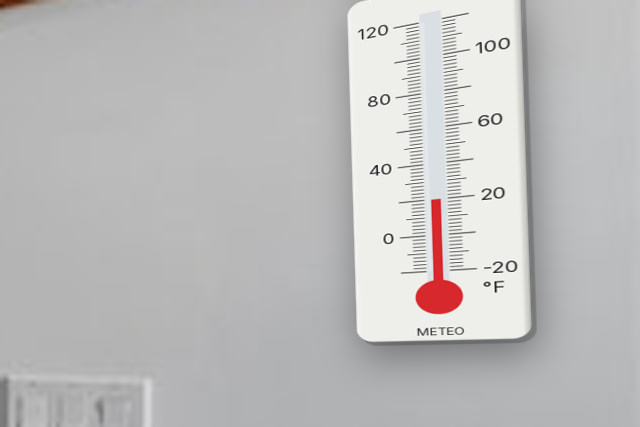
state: 20 °F
